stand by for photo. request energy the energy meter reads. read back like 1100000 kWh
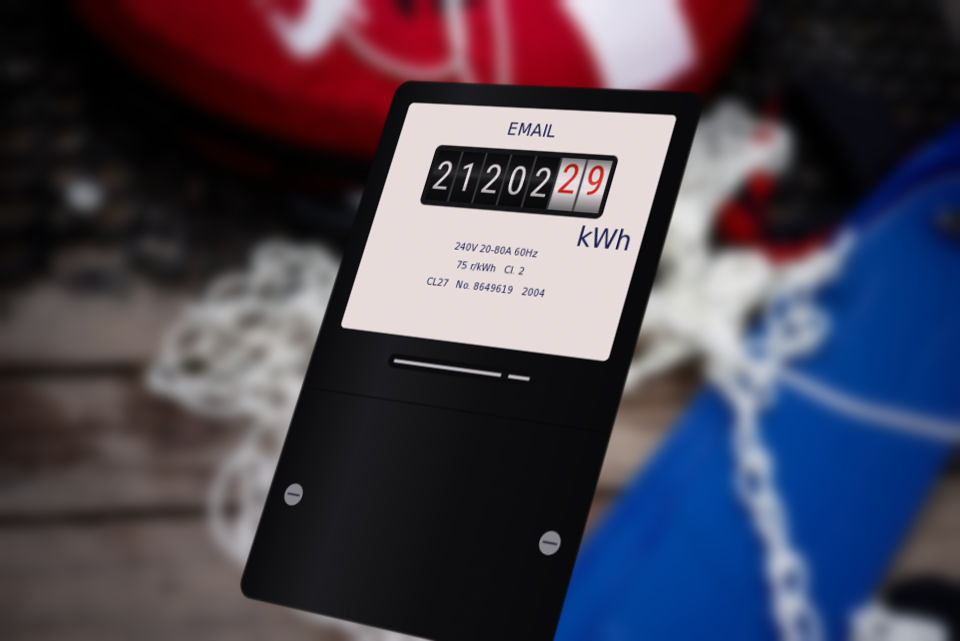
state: 21202.29 kWh
